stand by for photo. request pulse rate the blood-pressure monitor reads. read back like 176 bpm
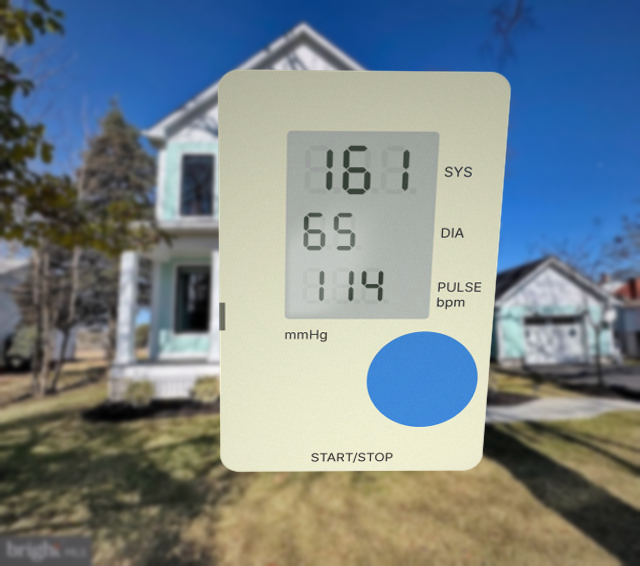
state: 114 bpm
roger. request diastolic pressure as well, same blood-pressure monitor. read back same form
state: 65 mmHg
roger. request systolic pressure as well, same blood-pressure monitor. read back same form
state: 161 mmHg
